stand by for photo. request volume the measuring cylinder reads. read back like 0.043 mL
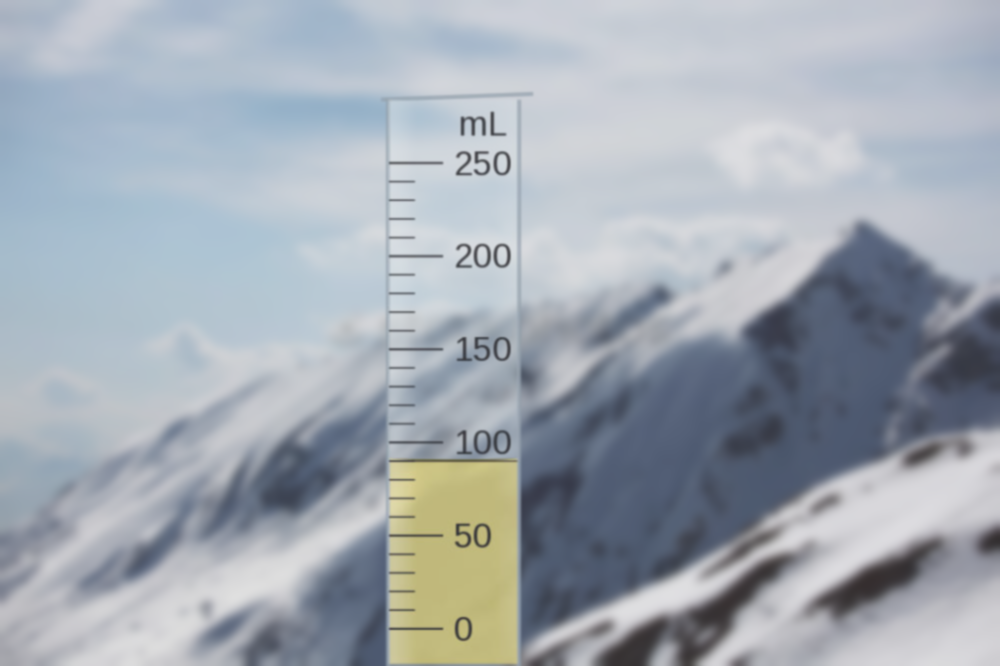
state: 90 mL
